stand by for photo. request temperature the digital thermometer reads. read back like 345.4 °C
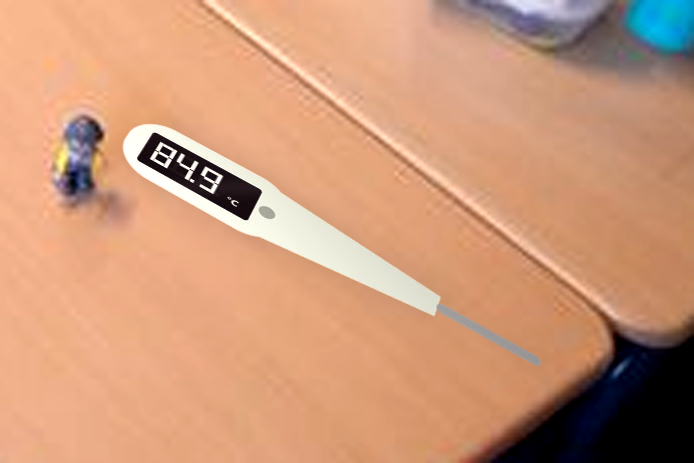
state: 84.9 °C
